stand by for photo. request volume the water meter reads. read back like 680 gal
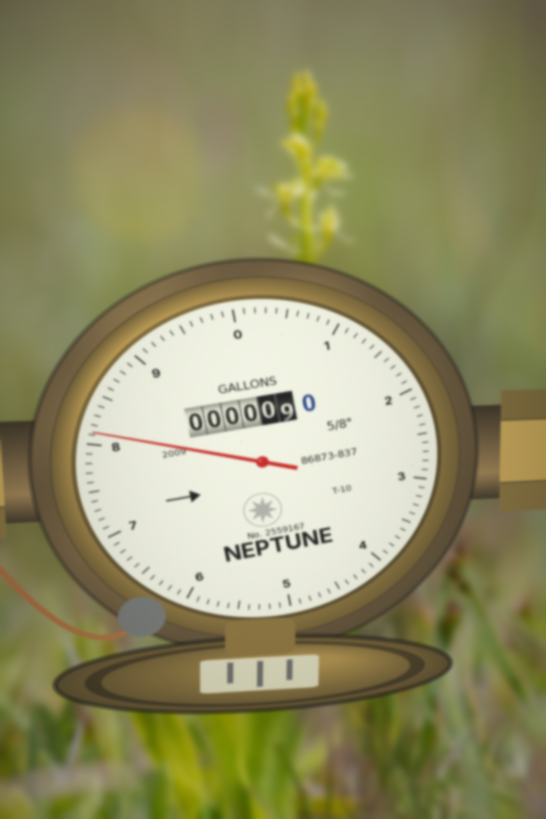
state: 88.1 gal
